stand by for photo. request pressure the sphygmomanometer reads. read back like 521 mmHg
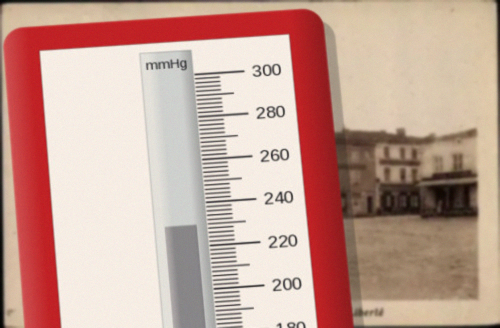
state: 230 mmHg
